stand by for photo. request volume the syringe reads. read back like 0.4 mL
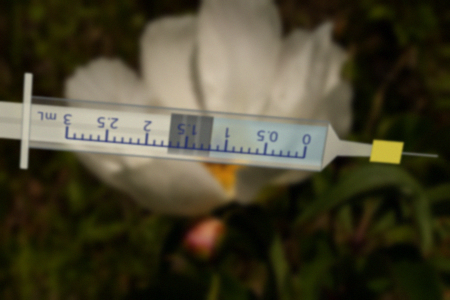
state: 1.2 mL
